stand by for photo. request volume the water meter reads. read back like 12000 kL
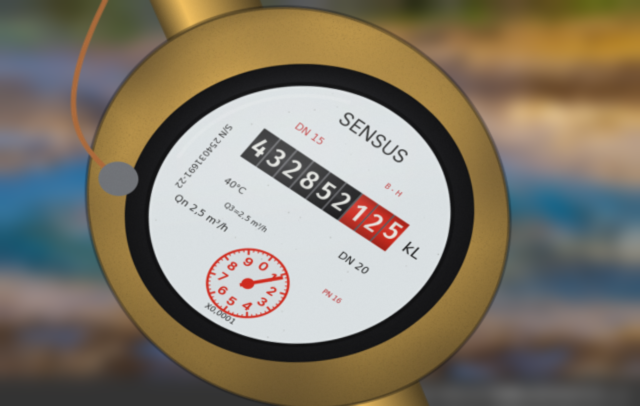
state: 432852.1251 kL
